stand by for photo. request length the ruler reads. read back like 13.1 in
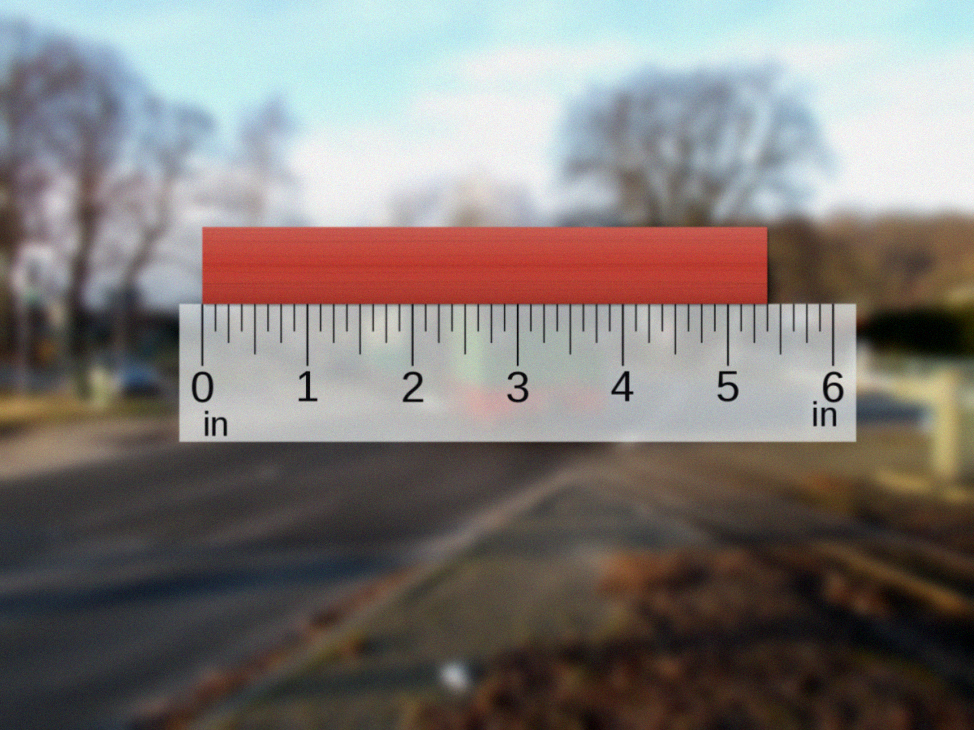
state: 5.375 in
